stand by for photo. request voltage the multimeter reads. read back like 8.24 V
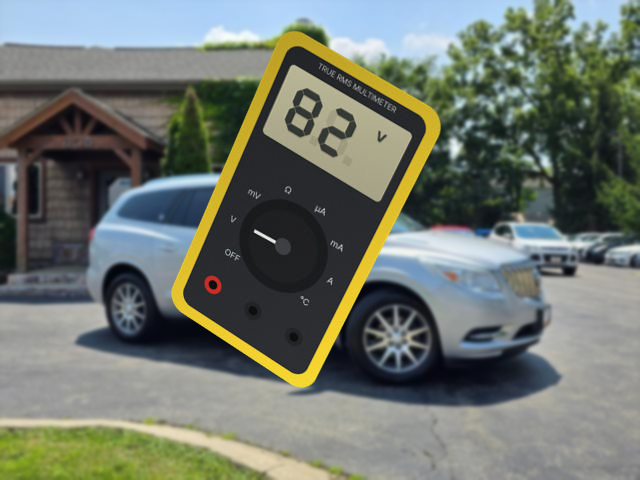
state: 82 V
